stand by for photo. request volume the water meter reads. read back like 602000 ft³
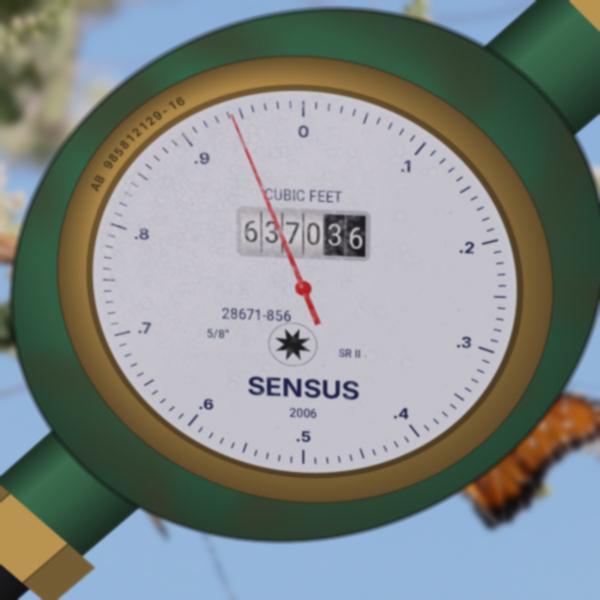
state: 637035.94 ft³
